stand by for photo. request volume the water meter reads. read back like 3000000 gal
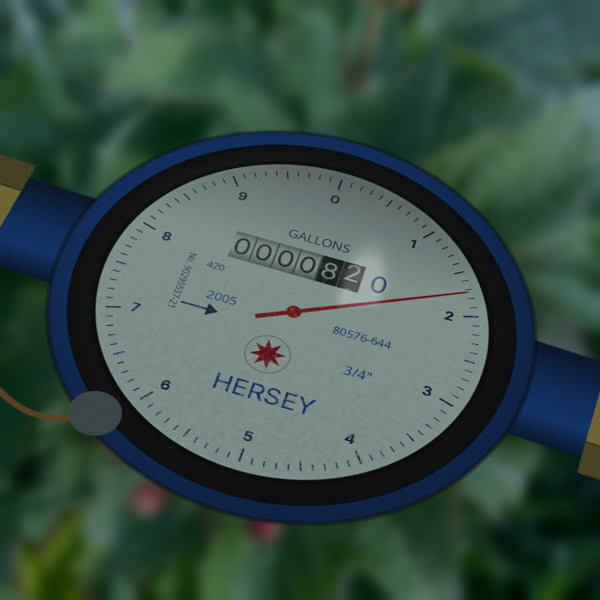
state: 821.7 gal
